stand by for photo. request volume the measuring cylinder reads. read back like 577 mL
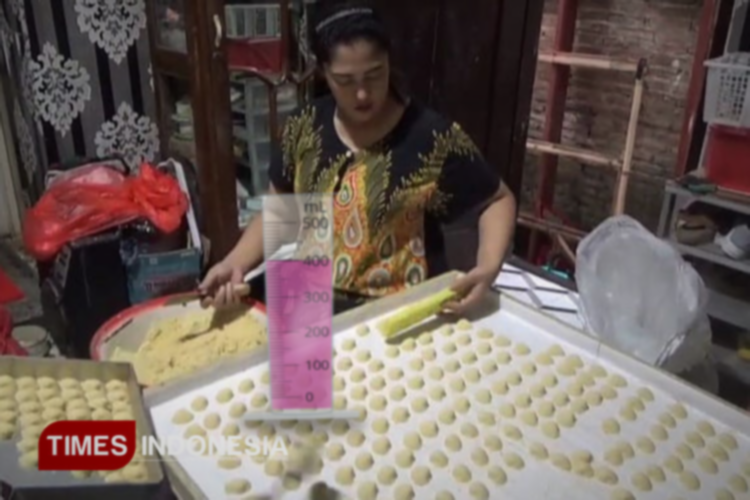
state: 400 mL
